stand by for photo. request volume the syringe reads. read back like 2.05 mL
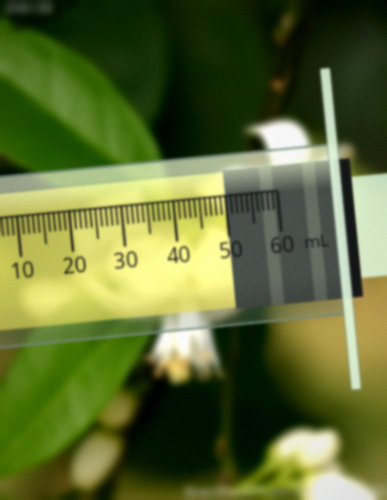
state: 50 mL
